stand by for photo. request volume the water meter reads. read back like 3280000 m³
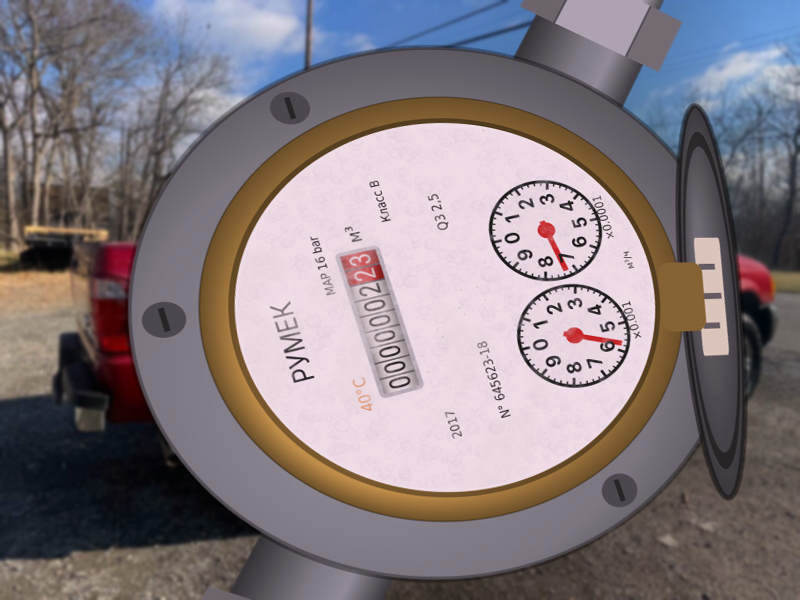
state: 2.2357 m³
